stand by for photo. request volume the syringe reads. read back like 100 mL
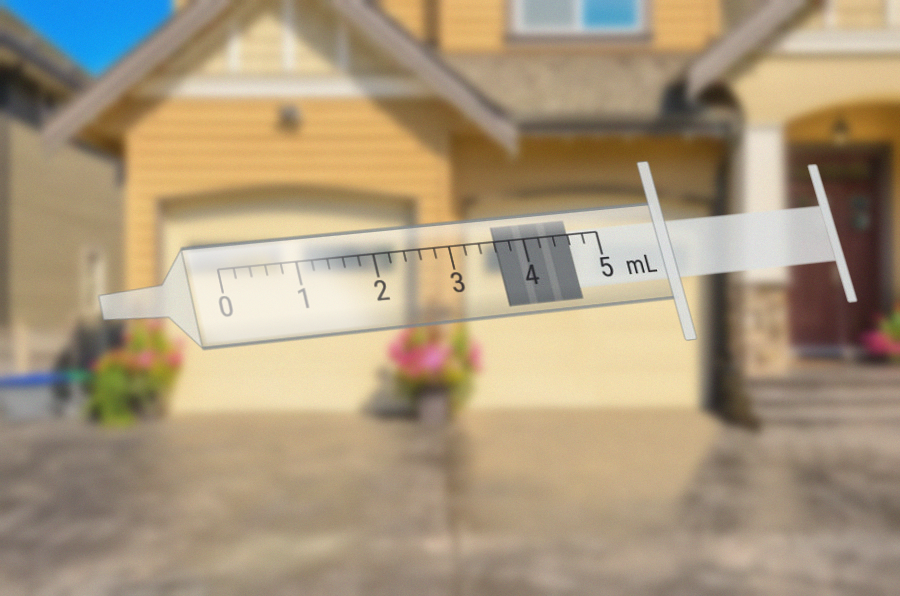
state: 3.6 mL
